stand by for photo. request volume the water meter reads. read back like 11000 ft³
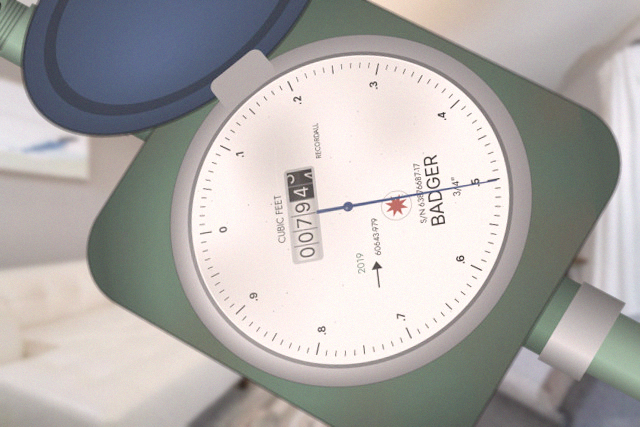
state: 7943.50 ft³
